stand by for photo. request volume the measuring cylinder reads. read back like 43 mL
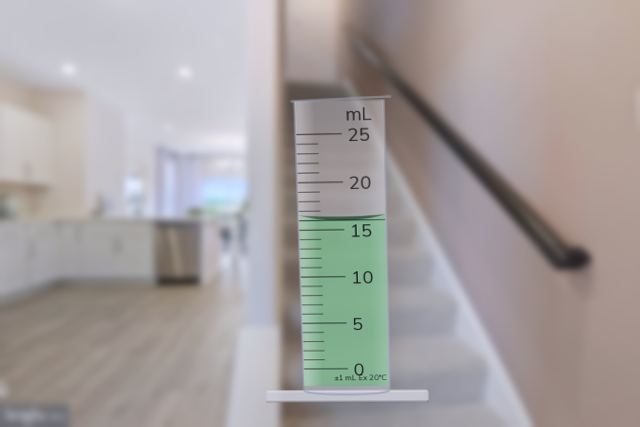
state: 16 mL
